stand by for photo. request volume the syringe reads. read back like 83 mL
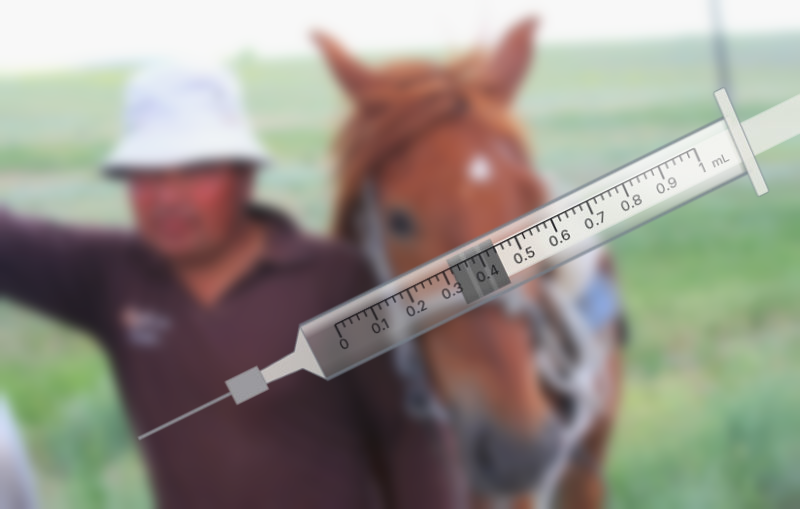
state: 0.32 mL
